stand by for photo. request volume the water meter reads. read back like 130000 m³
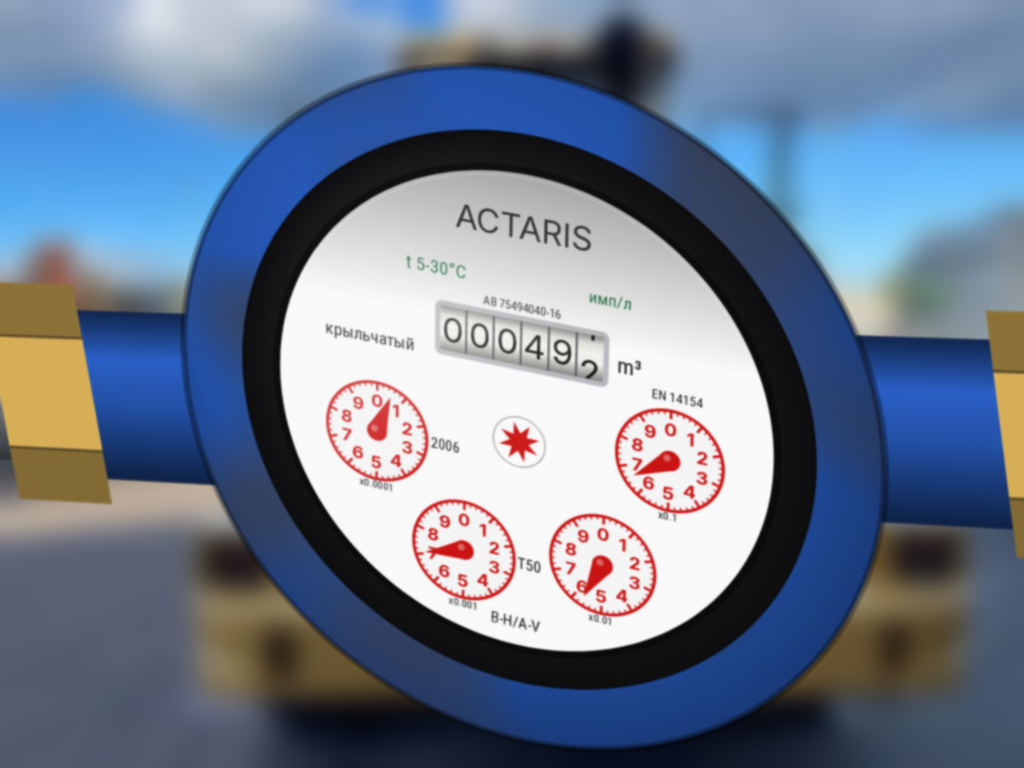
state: 491.6570 m³
